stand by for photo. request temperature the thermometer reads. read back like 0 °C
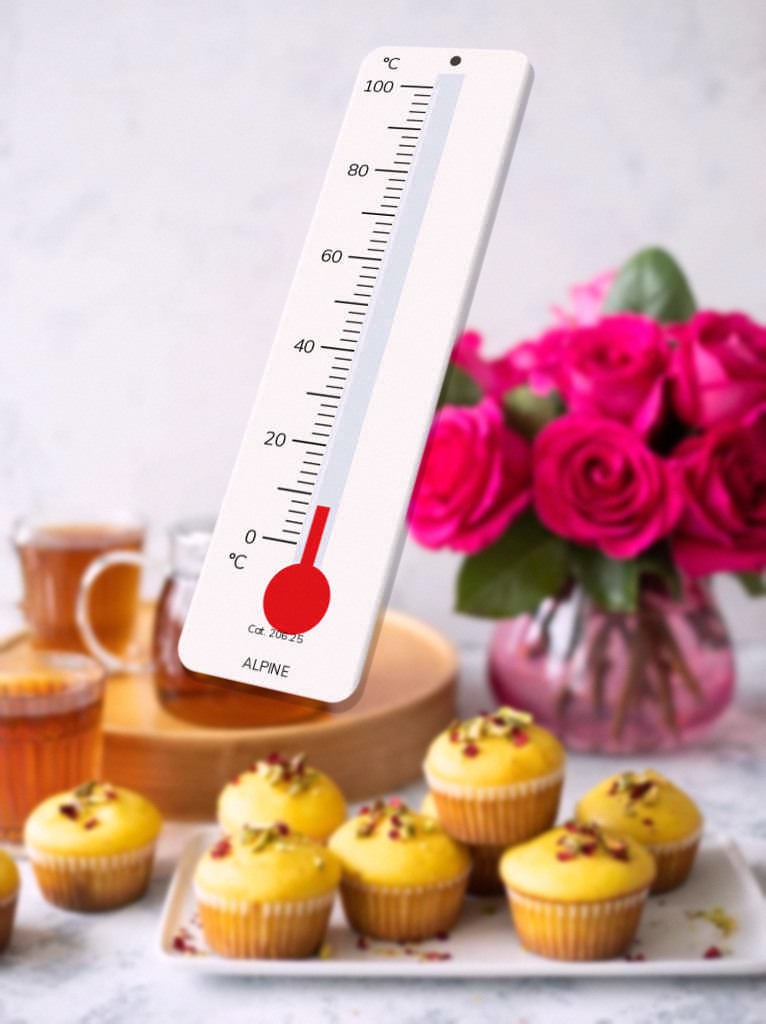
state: 8 °C
